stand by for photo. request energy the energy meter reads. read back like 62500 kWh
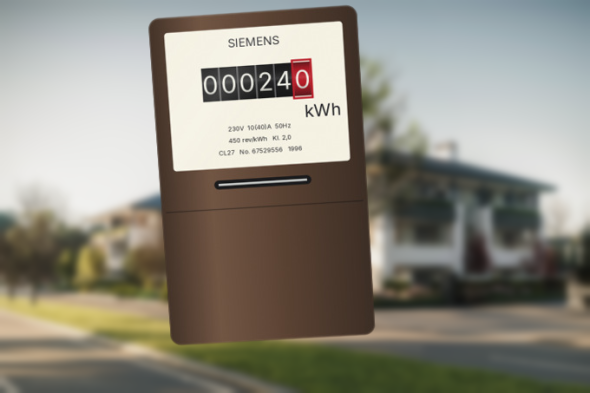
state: 24.0 kWh
